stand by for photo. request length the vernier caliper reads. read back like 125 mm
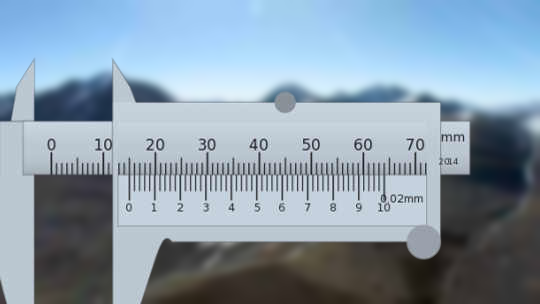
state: 15.0 mm
